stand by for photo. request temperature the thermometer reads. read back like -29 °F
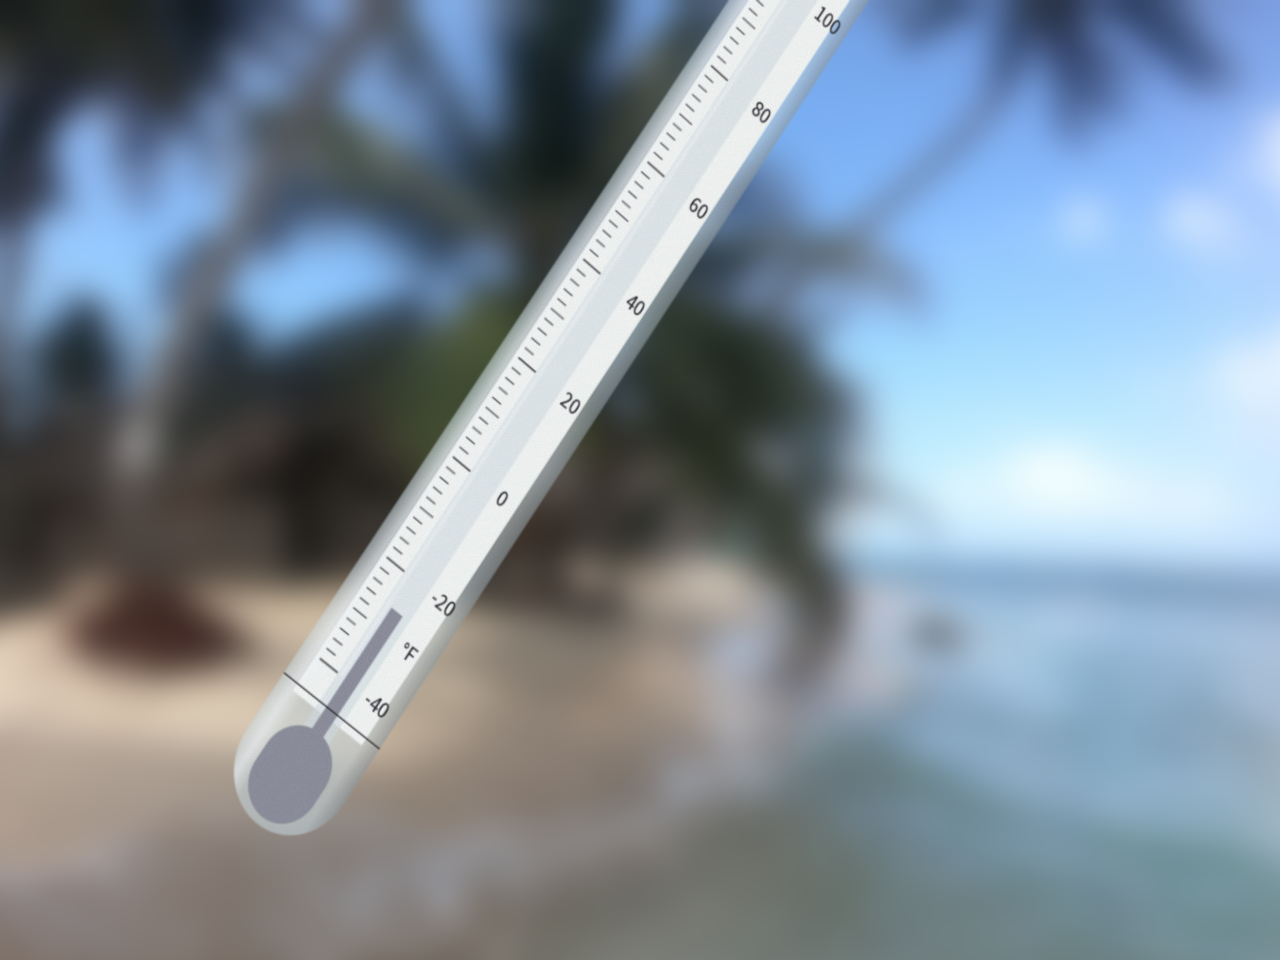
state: -26 °F
